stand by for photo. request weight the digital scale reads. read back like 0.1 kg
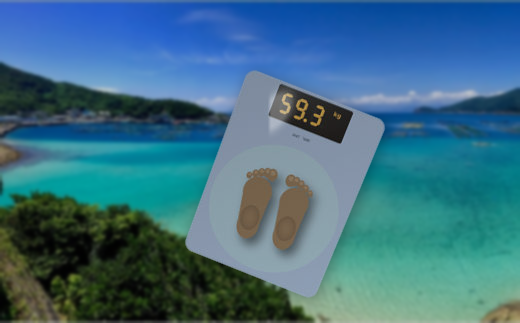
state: 59.3 kg
